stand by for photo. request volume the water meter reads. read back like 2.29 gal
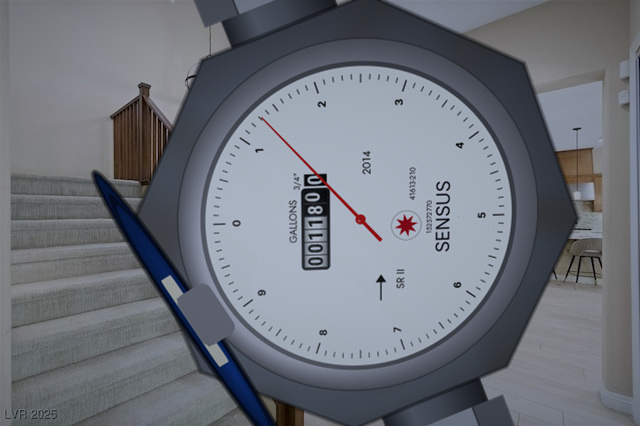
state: 11801.3 gal
